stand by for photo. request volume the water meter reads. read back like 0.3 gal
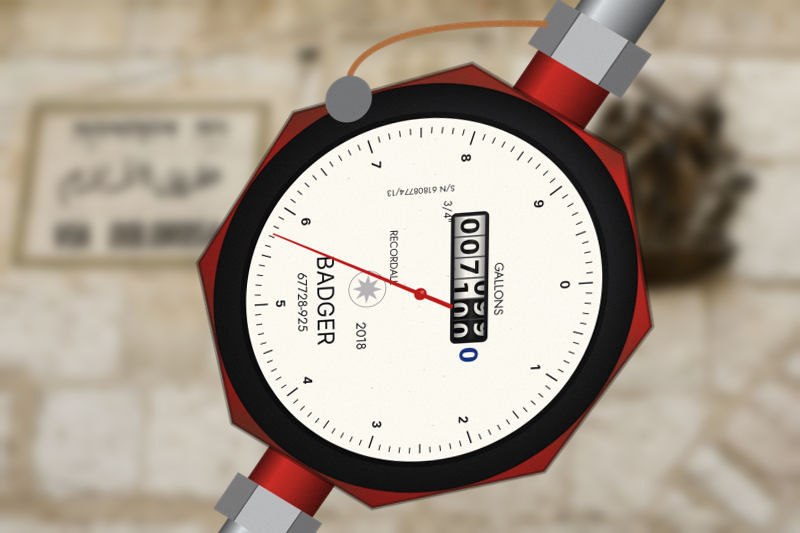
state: 70995.7 gal
